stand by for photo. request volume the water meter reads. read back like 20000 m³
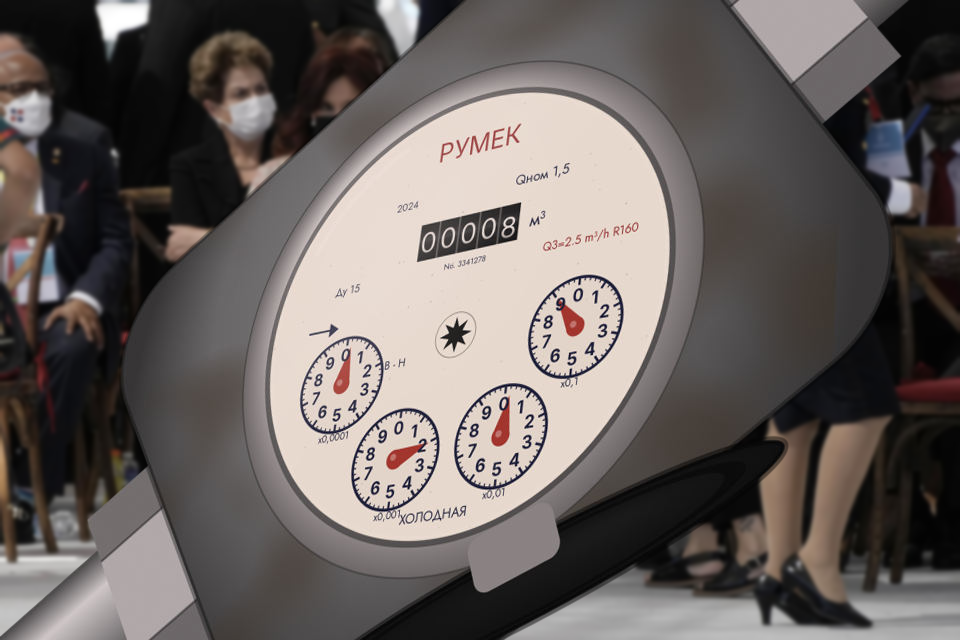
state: 7.9020 m³
